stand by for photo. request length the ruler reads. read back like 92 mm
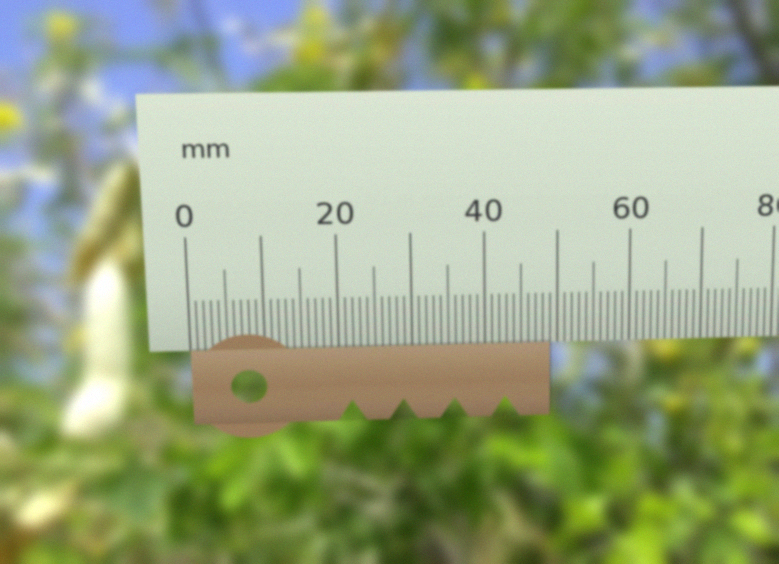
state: 49 mm
